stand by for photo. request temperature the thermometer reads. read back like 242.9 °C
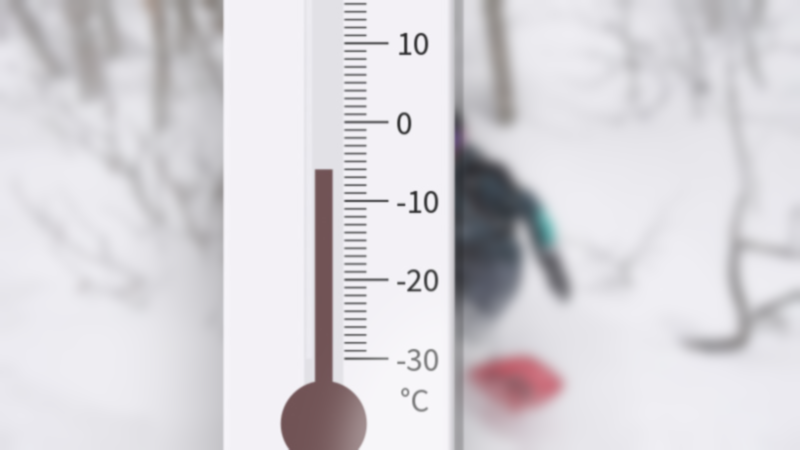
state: -6 °C
